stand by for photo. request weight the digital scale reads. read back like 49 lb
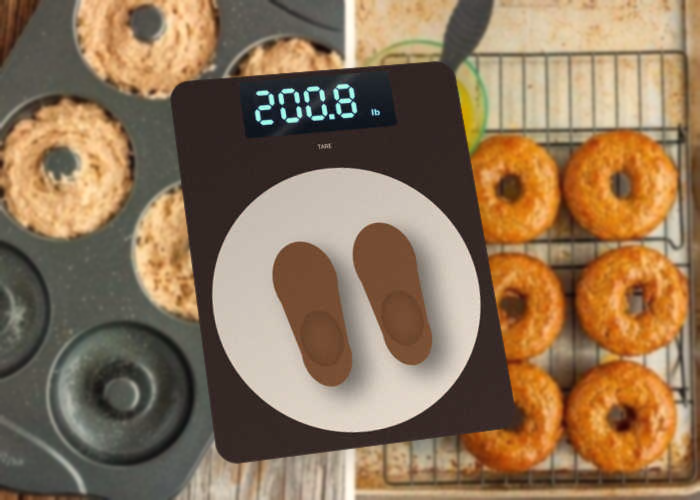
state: 200.8 lb
